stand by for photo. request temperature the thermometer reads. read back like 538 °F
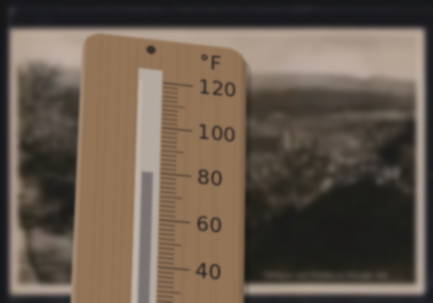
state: 80 °F
